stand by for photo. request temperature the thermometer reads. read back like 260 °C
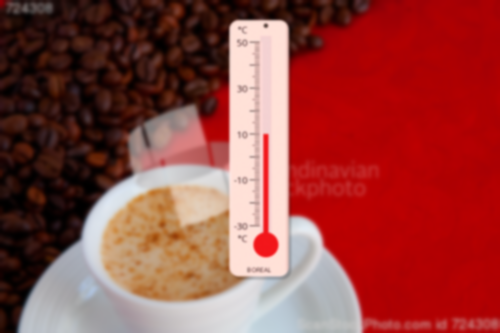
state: 10 °C
